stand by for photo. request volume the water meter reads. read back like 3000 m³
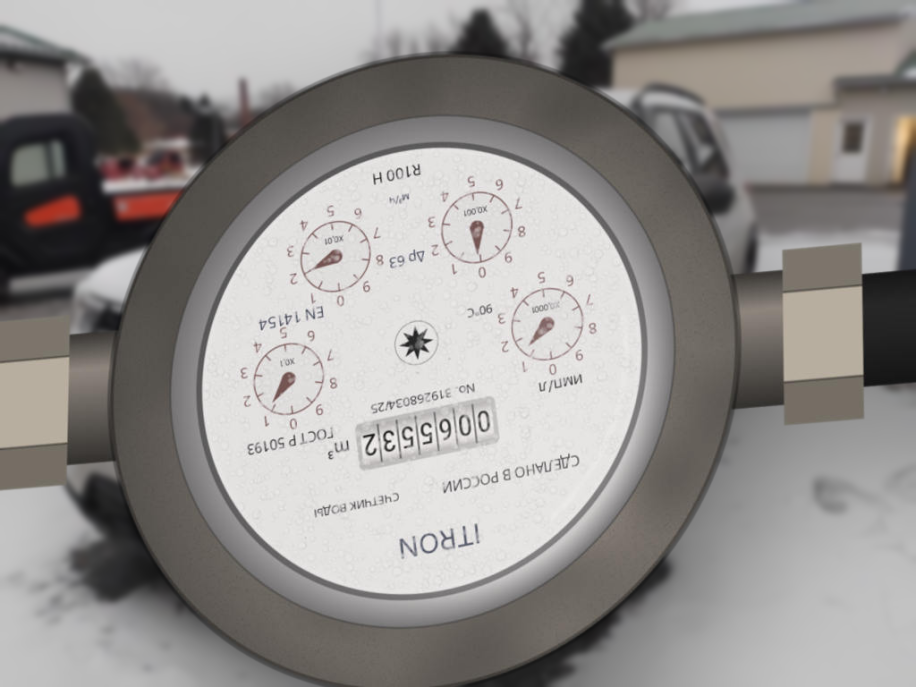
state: 65532.1201 m³
